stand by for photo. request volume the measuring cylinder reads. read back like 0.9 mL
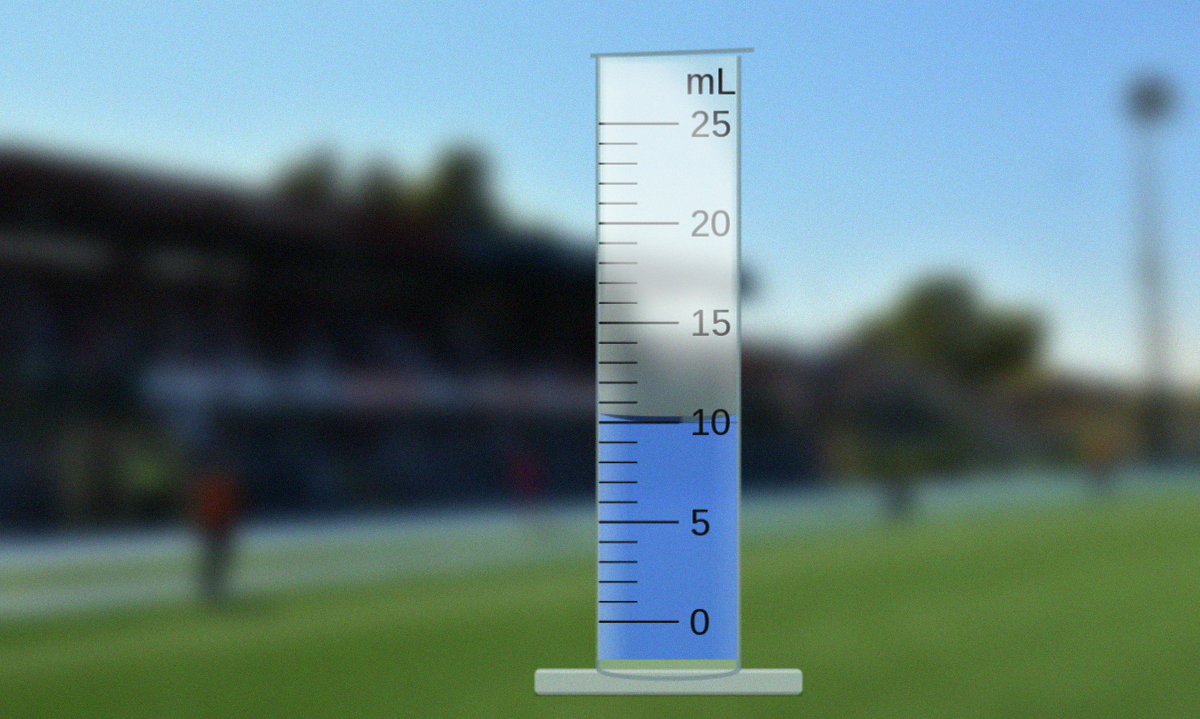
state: 10 mL
